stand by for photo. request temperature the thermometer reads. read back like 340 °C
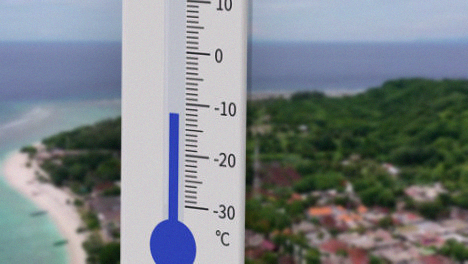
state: -12 °C
